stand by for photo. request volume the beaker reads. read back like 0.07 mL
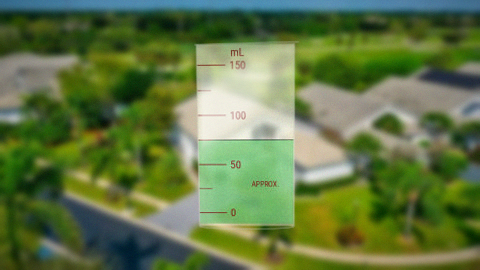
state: 75 mL
